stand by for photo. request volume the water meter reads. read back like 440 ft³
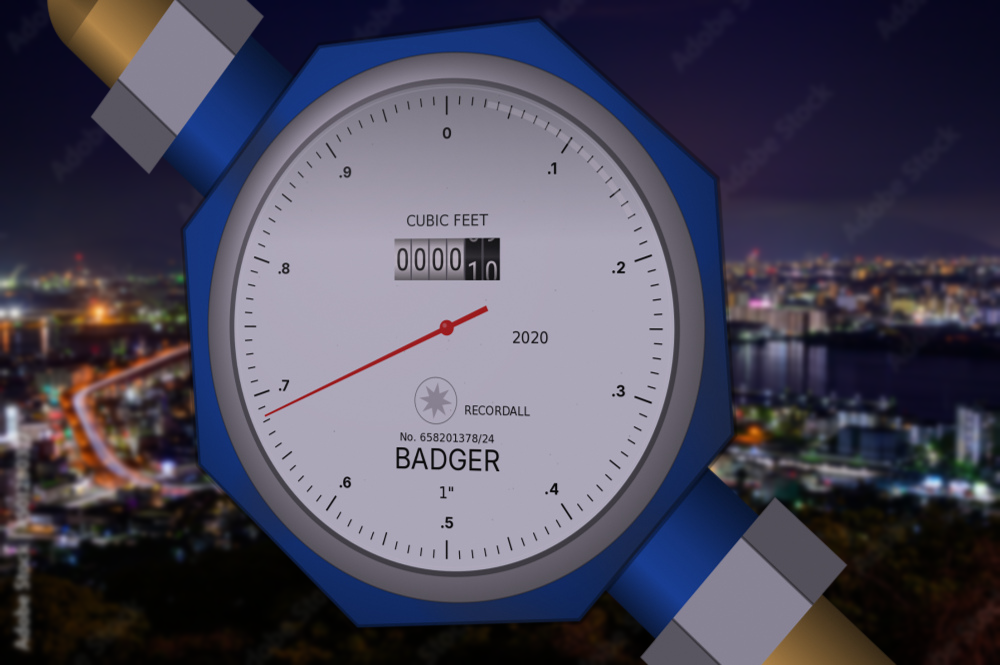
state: 9.68 ft³
